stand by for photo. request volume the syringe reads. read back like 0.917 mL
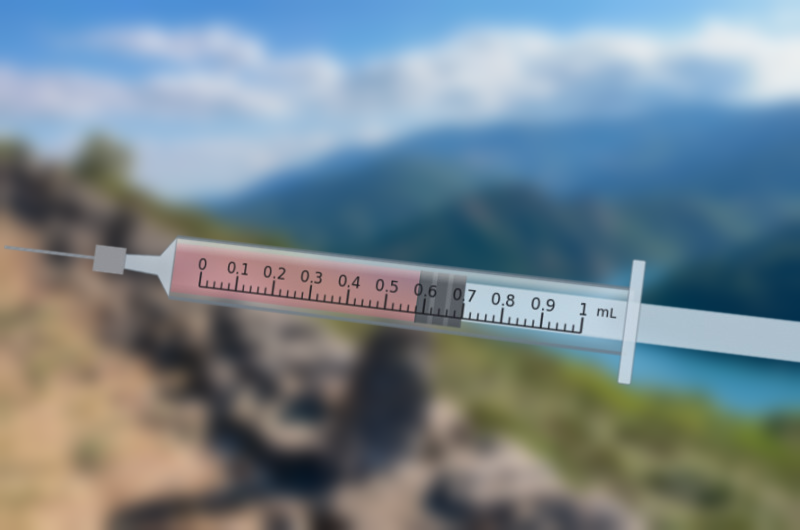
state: 0.58 mL
